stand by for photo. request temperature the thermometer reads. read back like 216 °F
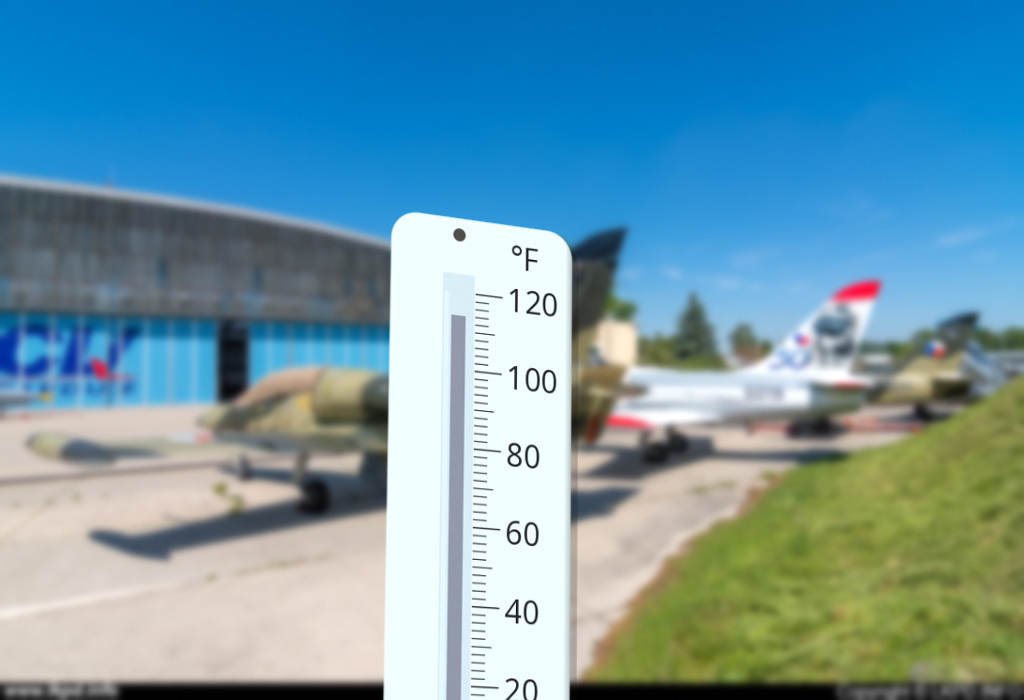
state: 114 °F
